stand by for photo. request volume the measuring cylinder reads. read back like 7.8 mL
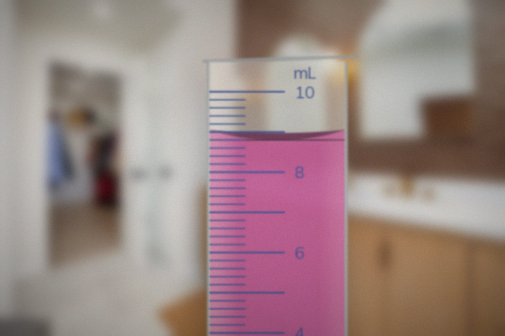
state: 8.8 mL
